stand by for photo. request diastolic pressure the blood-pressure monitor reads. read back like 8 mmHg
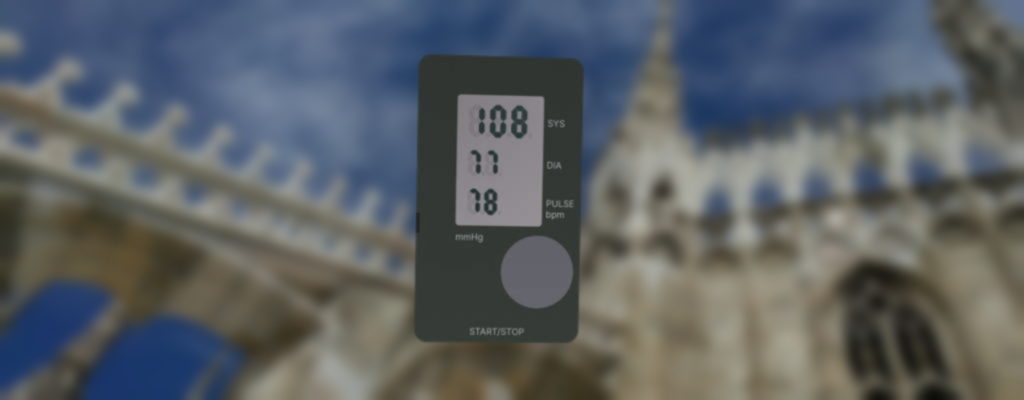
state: 77 mmHg
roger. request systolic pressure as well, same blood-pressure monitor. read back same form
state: 108 mmHg
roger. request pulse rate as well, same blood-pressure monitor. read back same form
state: 78 bpm
